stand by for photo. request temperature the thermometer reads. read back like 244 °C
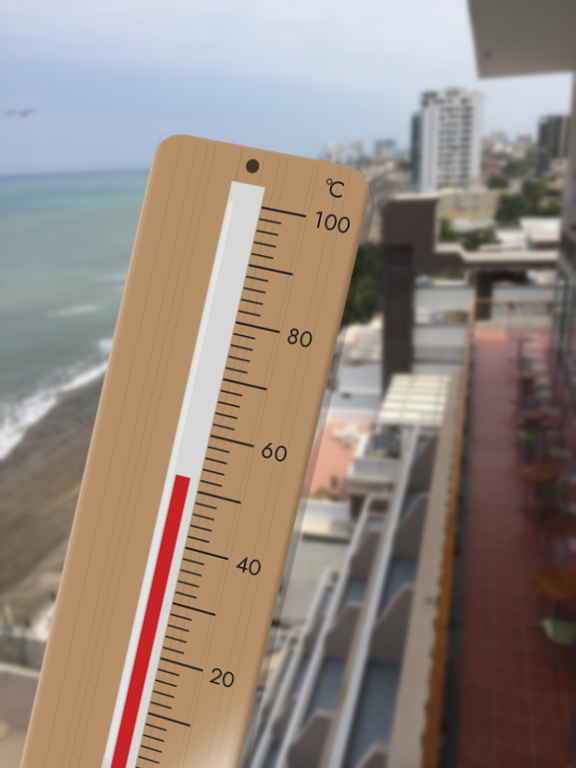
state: 52 °C
